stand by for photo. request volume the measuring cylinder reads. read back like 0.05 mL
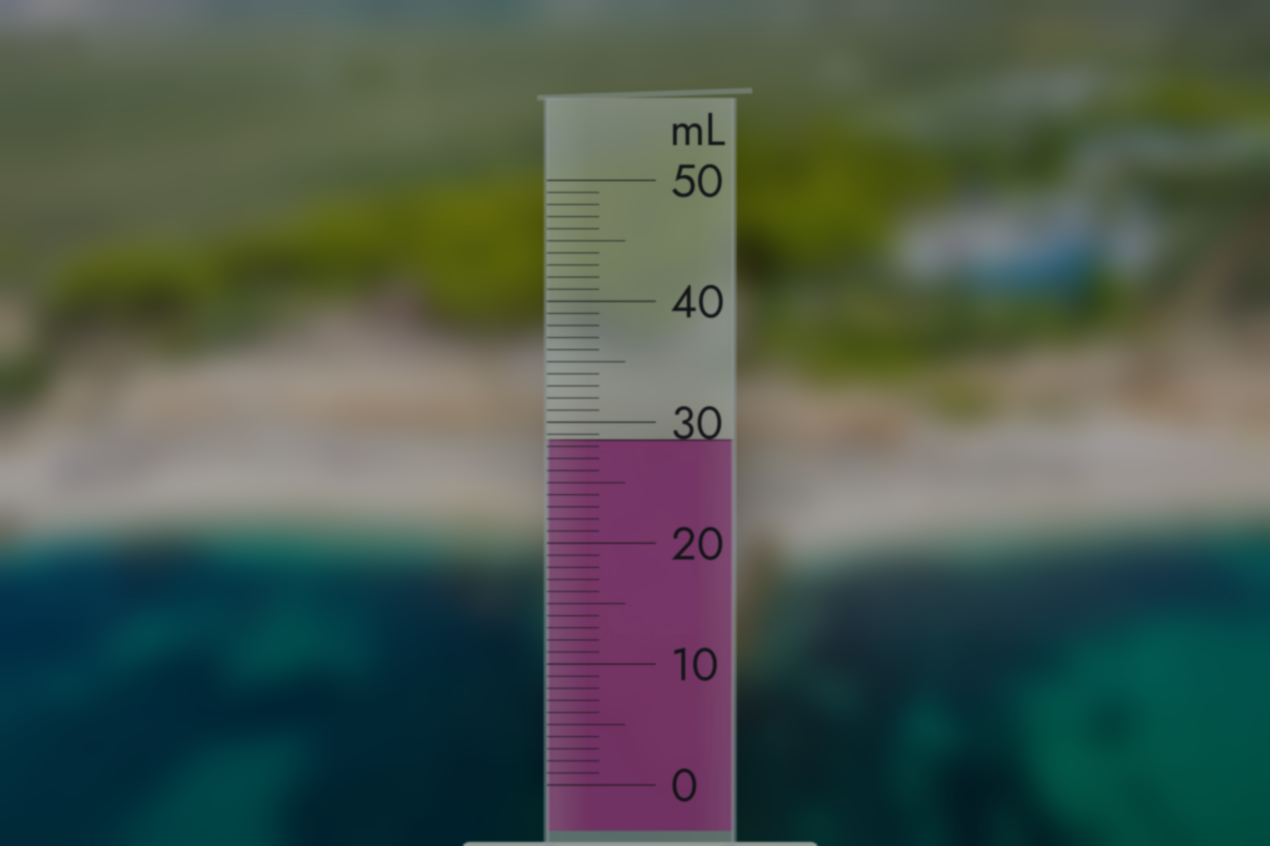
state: 28.5 mL
